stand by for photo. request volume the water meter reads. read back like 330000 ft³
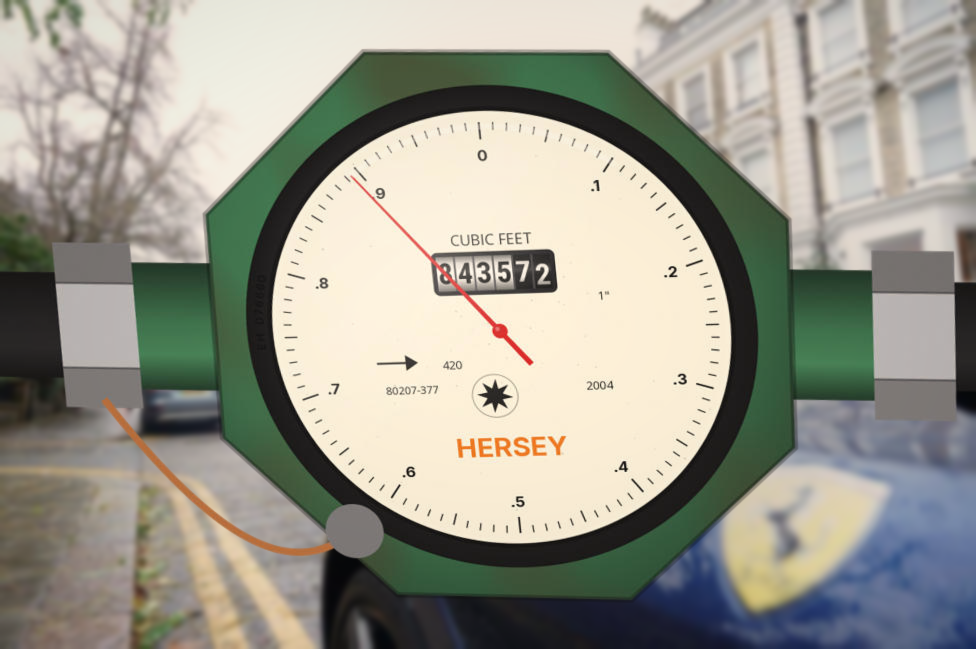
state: 843571.89 ft³
